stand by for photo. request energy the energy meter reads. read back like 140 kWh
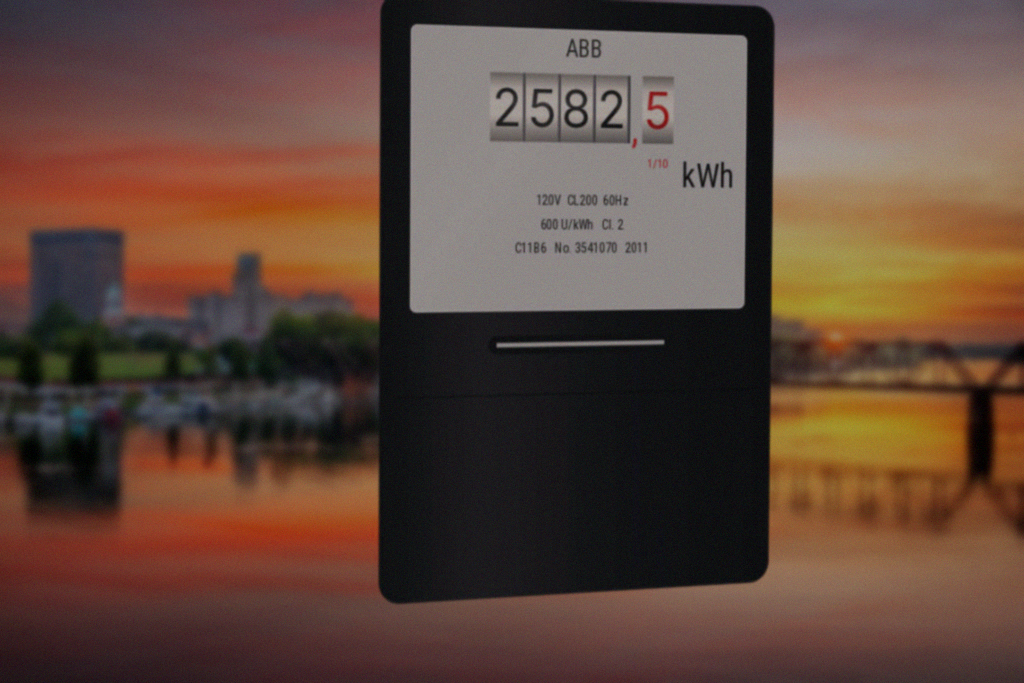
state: 2582.5 kWh
